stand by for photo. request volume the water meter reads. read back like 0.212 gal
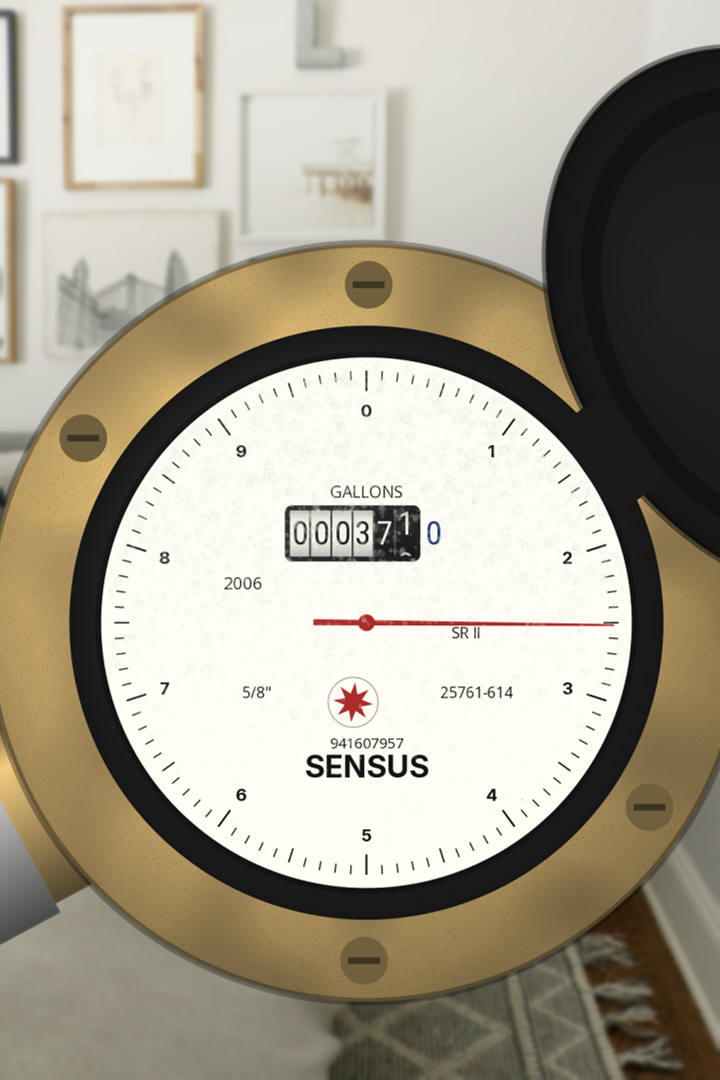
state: 3712.5 gal
